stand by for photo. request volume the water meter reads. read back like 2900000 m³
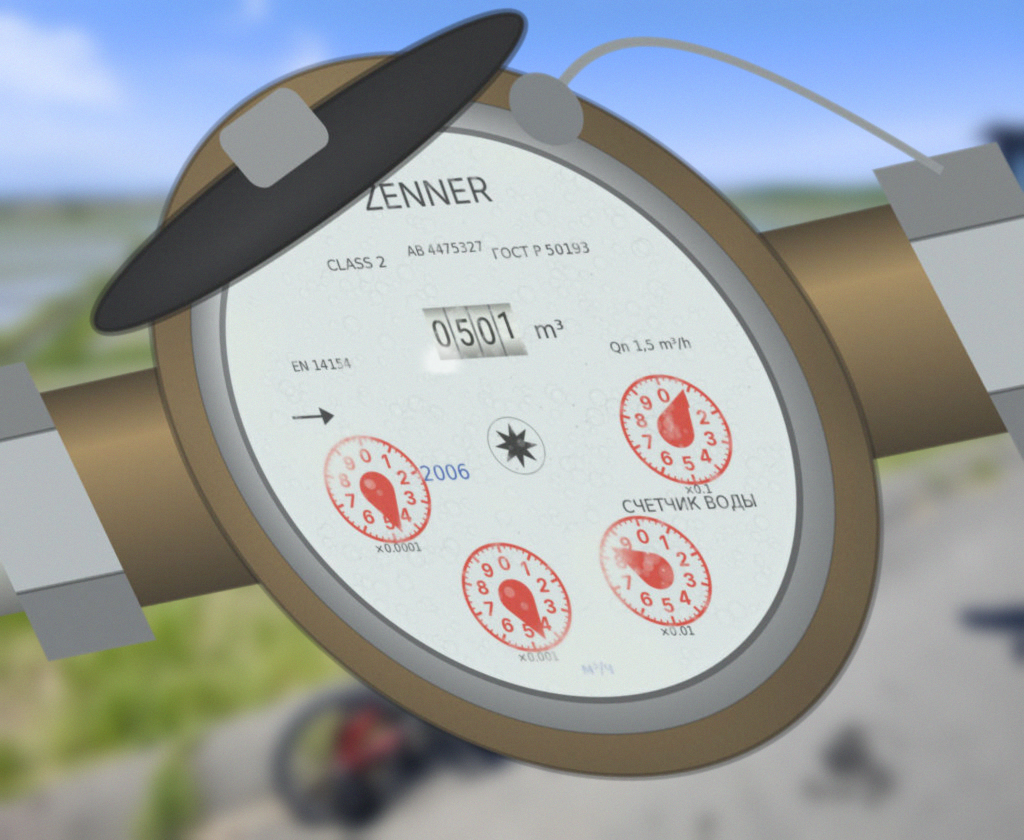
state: 501.0844 m³
